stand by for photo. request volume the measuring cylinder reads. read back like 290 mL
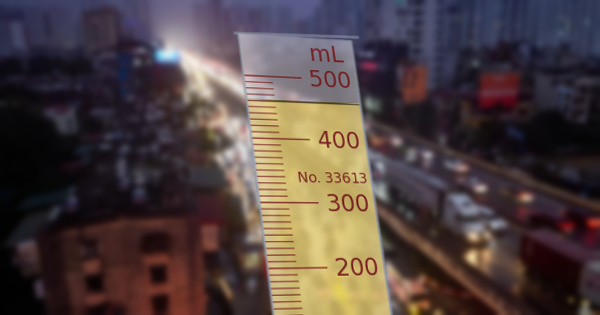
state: 460 mL
